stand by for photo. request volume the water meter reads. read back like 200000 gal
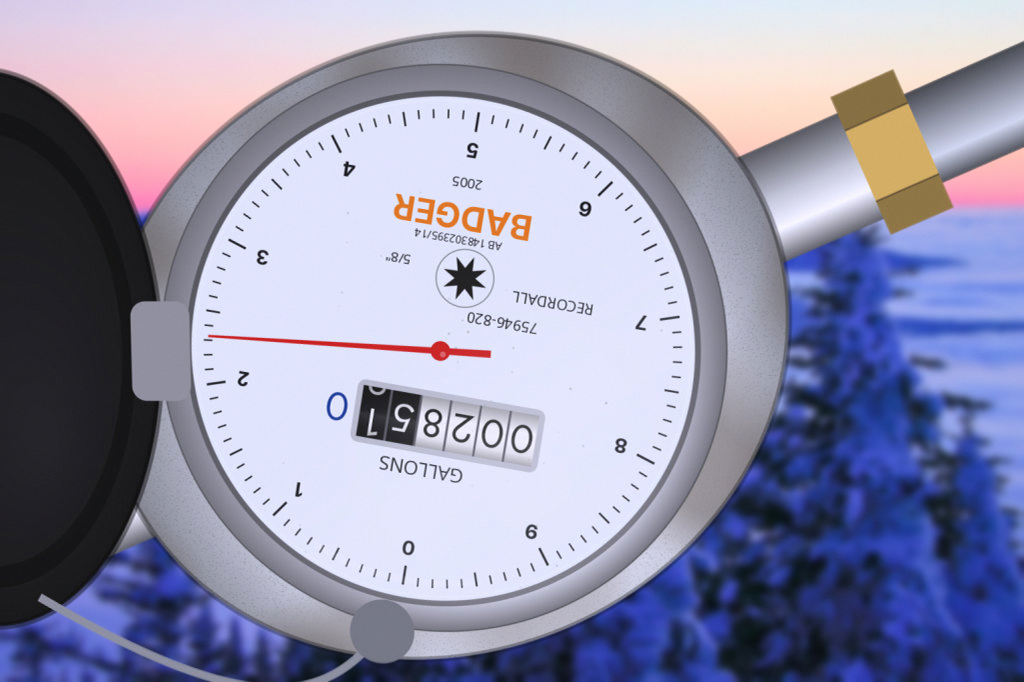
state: 28512.3 gal
